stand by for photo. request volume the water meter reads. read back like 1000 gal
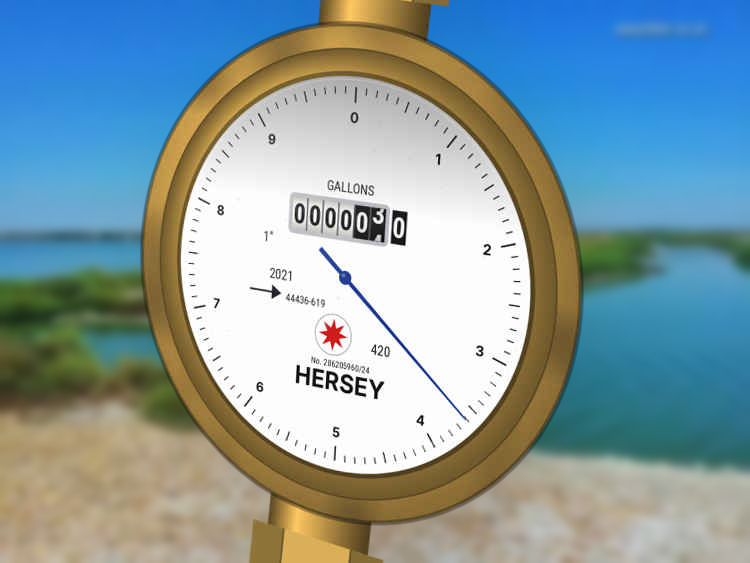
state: 33.6 gal
